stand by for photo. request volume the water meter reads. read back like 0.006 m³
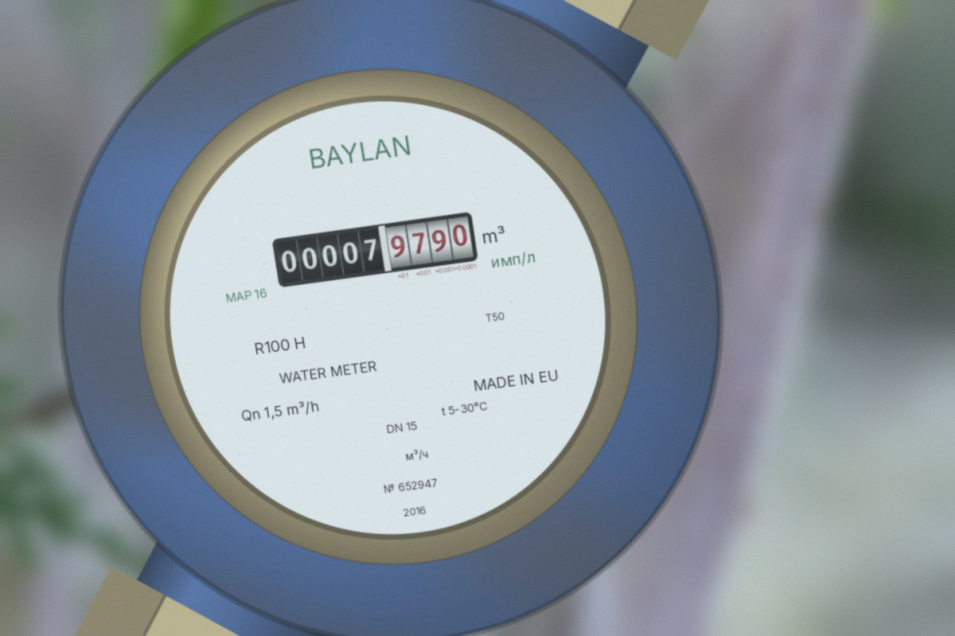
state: 7.9790 m³
